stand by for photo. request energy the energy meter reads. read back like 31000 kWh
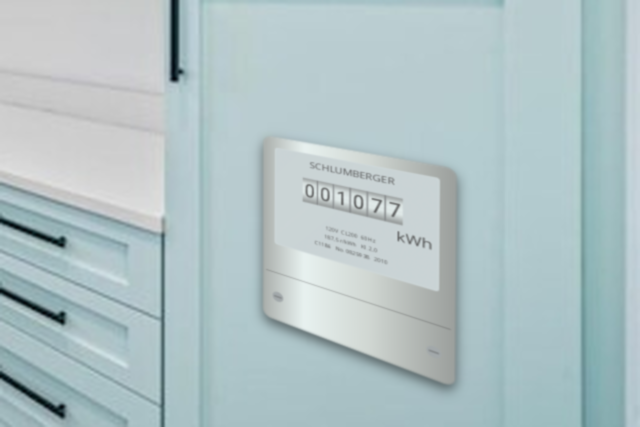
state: 1077 kWh
